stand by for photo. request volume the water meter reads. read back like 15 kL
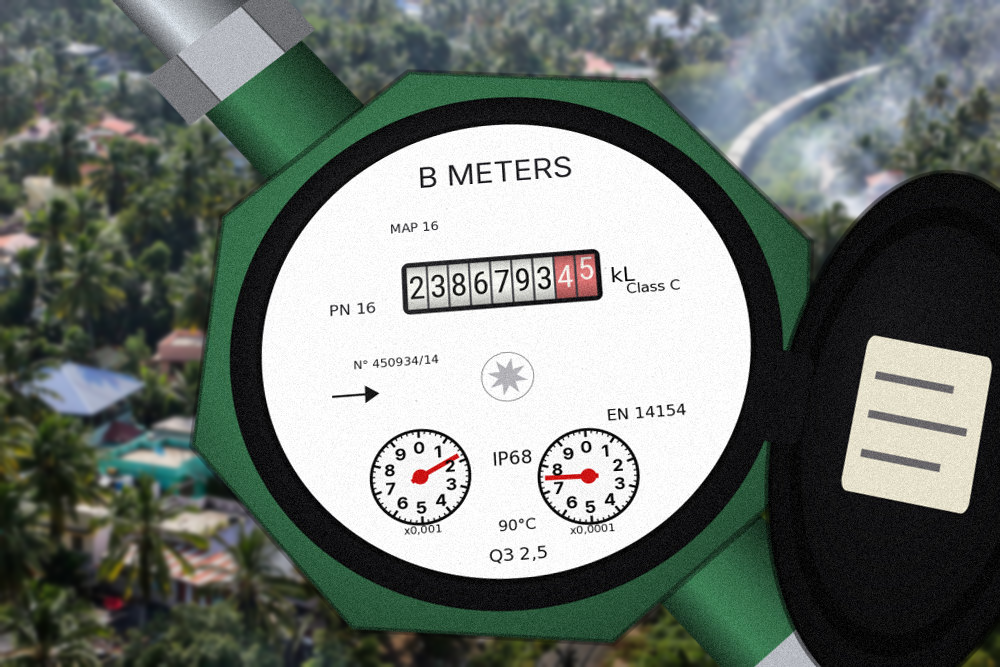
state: 2386793.4517 kL
